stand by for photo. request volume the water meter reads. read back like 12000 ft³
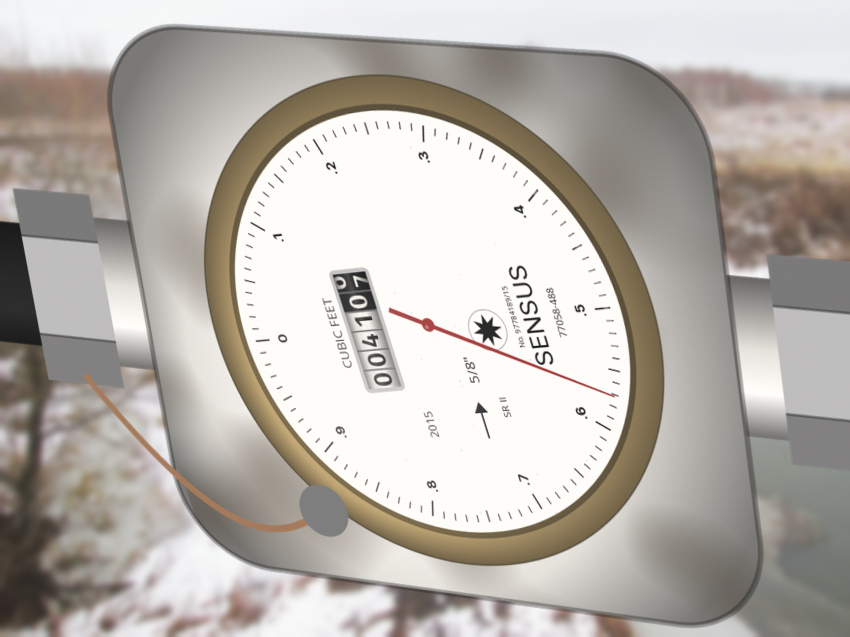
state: 4106.57 ft³
